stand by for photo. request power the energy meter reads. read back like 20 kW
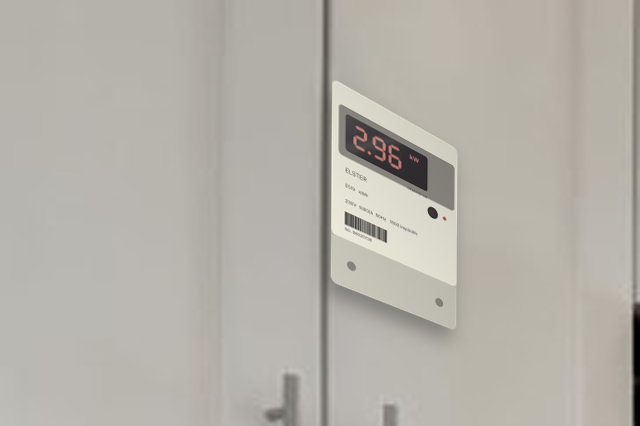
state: 2.96 kW
